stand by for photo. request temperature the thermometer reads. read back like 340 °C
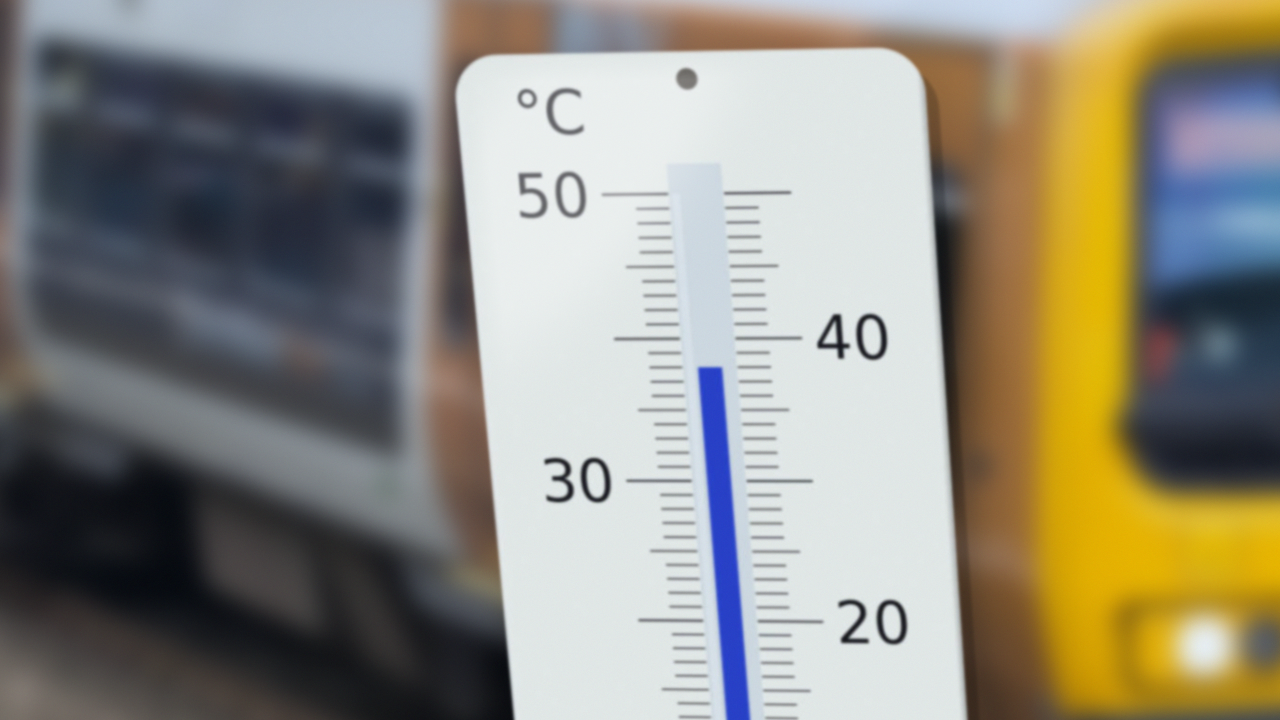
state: 38 °C
